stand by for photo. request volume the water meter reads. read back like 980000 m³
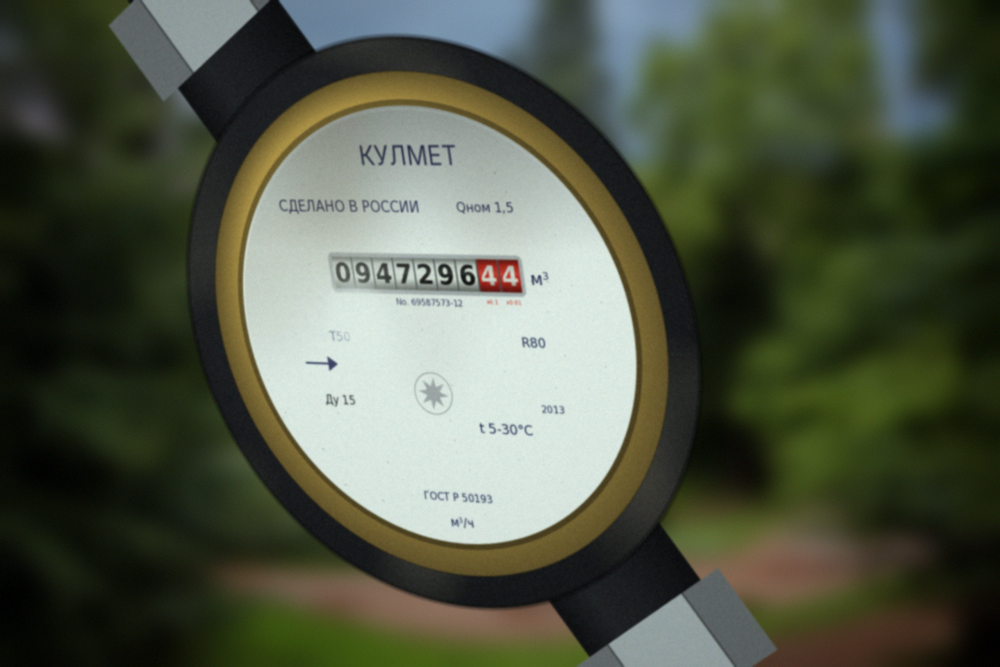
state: 947296.44 m³
